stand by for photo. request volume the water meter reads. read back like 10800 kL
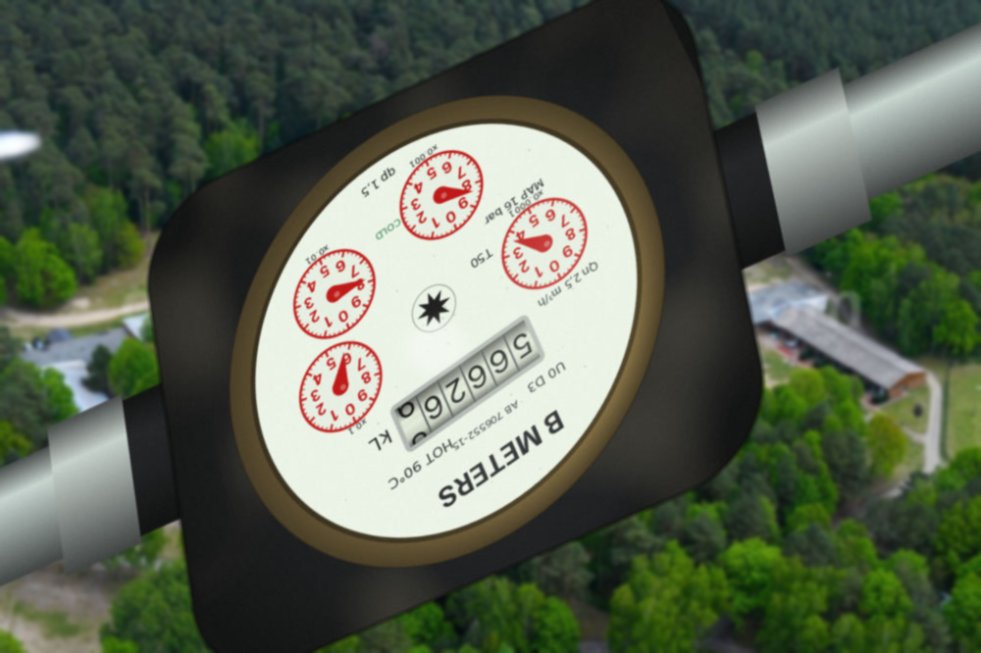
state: 566268.5783 kL
